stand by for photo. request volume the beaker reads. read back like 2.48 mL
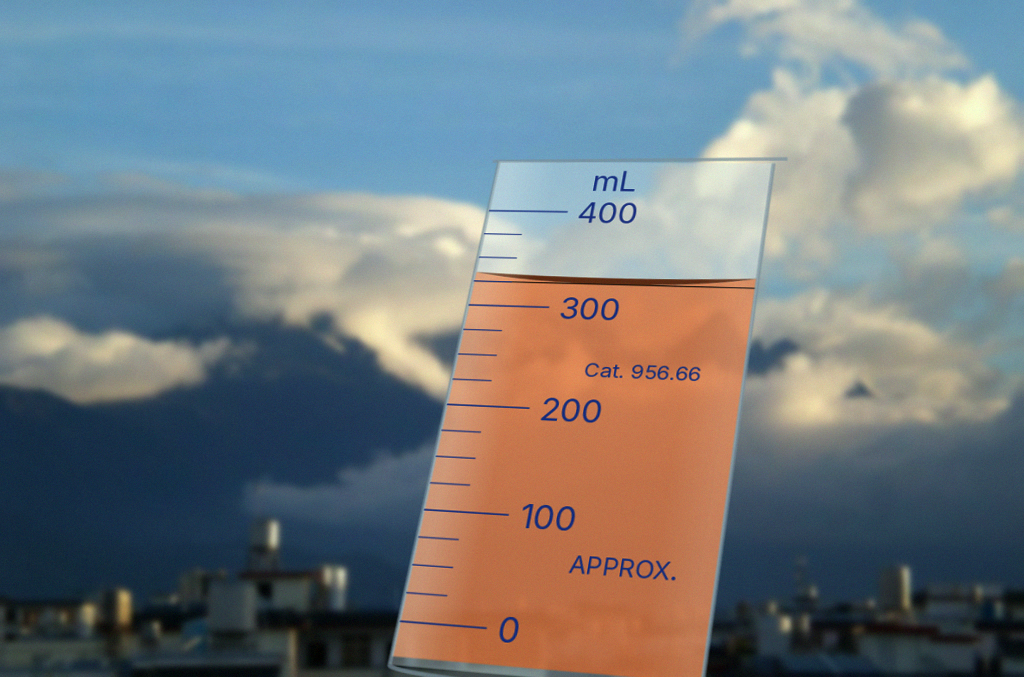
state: 325 mL
